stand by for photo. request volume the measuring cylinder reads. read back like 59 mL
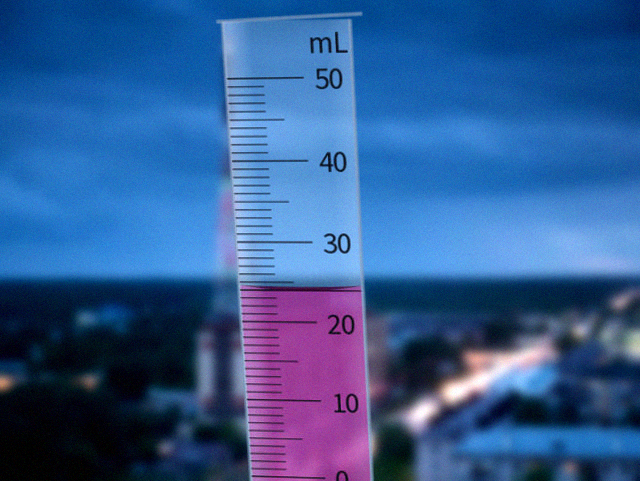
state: 24 mL
